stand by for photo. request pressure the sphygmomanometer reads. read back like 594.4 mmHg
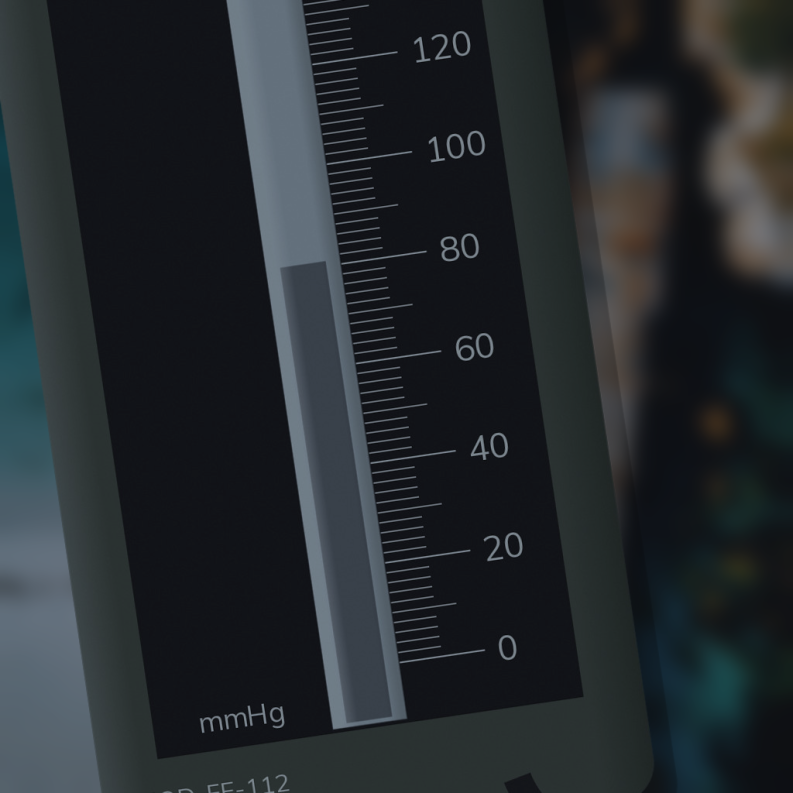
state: 81 mmHg
